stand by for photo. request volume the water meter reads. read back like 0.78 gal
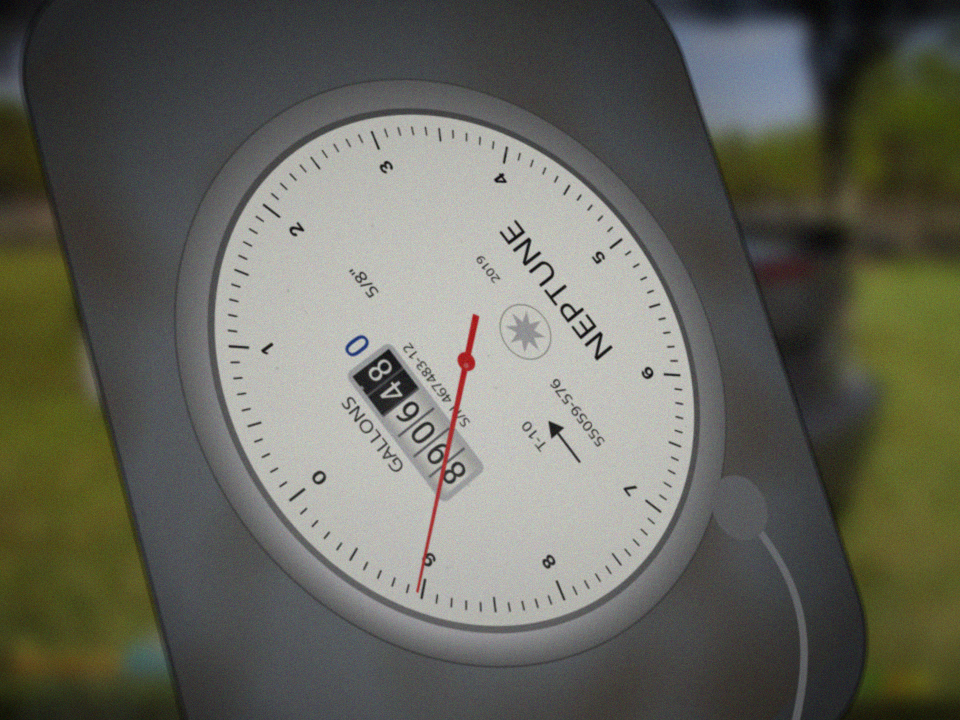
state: 8906479.0 gal
